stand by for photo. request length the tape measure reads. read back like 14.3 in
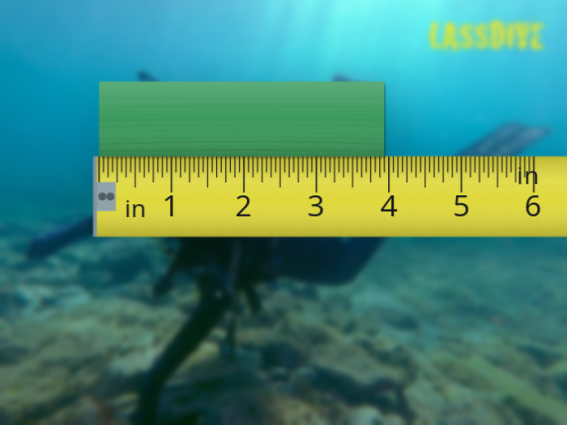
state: 3.9375 in
